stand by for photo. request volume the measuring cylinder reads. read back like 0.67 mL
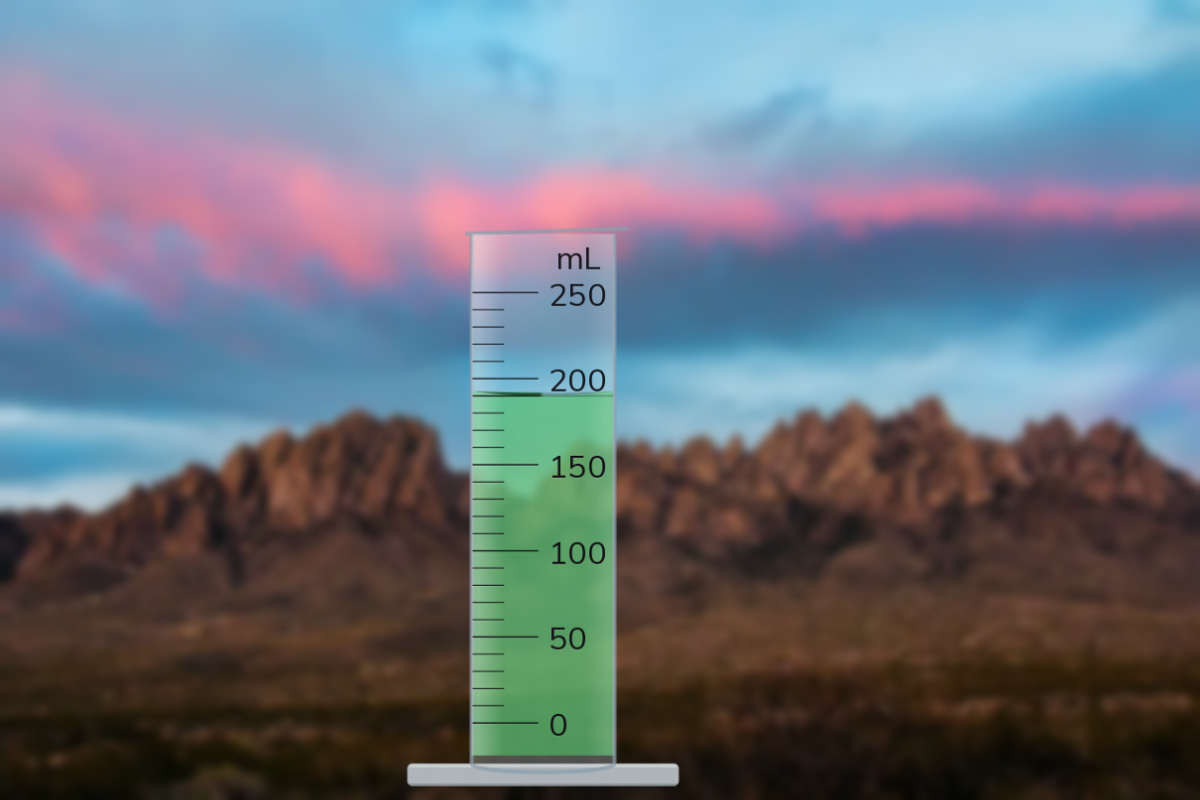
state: 190 mL
